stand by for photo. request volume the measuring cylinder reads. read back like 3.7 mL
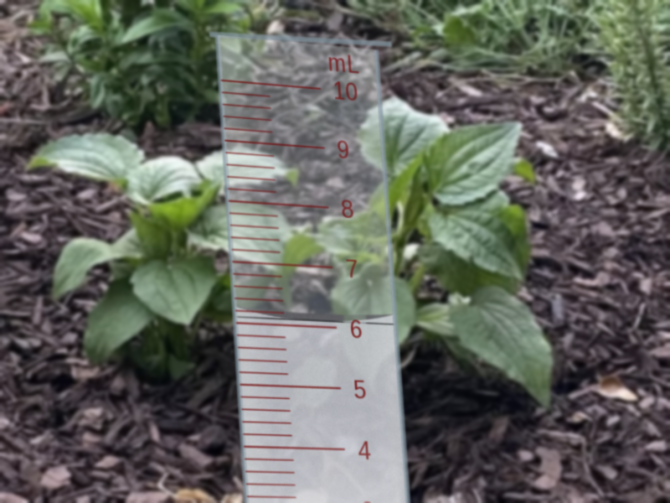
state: 6.1 mL
